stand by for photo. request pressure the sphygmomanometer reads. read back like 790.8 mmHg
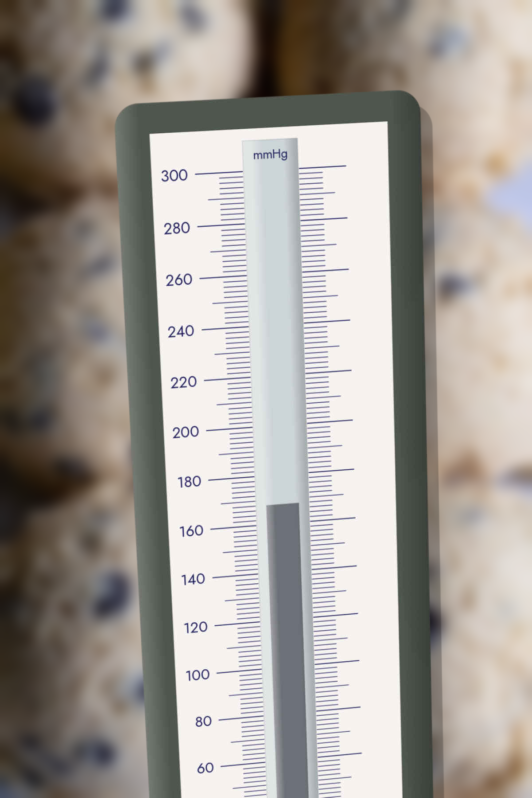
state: 168 mmHg
